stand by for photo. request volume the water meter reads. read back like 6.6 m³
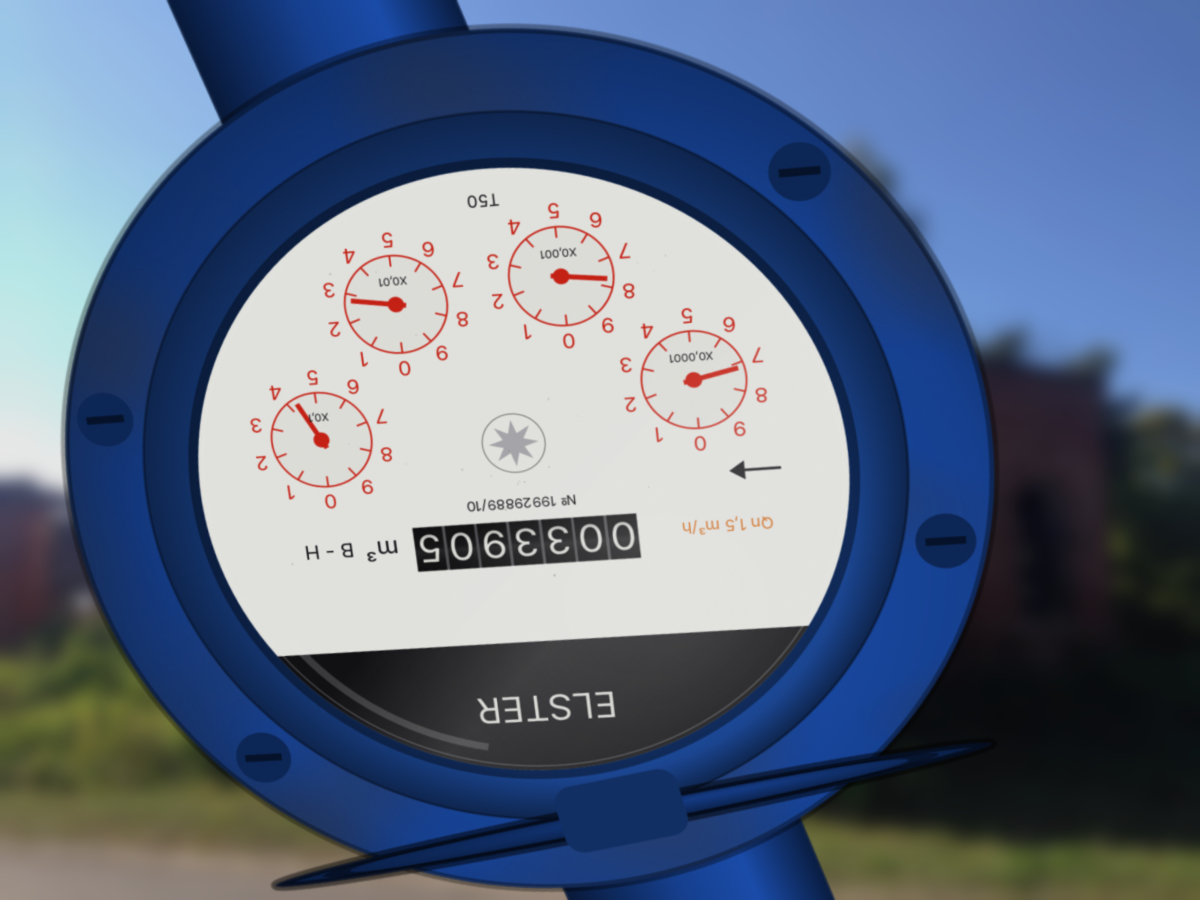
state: 33905.4277 m³
